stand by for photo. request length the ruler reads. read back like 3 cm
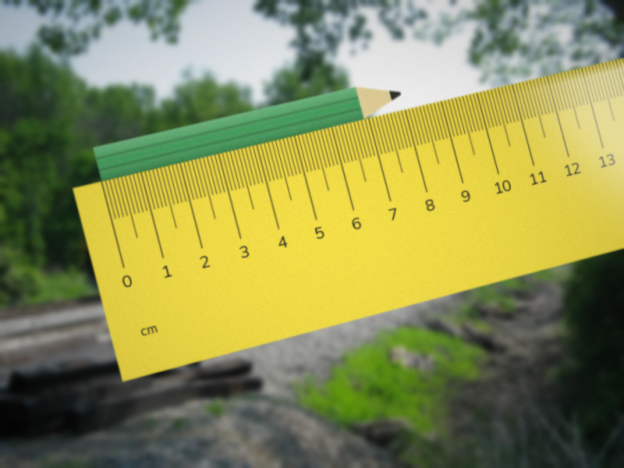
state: 8 cm
